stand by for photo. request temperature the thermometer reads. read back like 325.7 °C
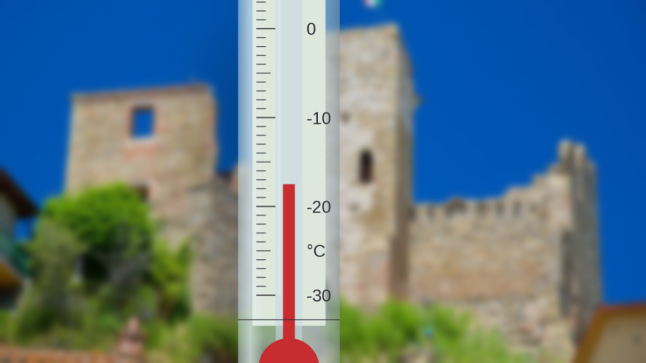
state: -17.5 °C
